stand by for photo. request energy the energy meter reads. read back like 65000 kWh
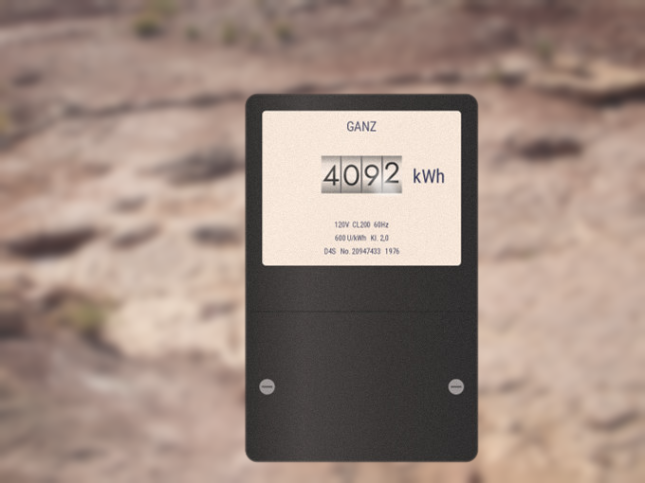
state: 4092 kWh
